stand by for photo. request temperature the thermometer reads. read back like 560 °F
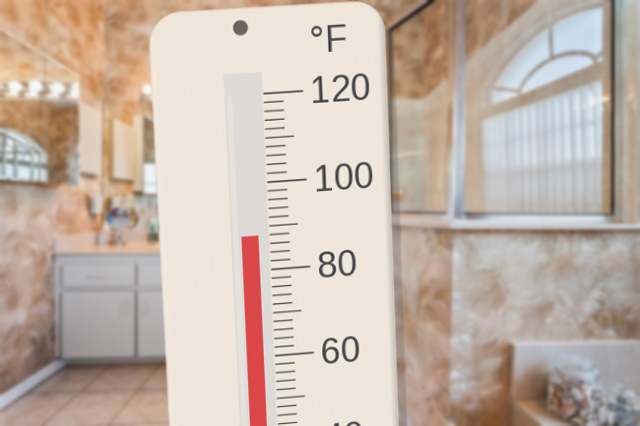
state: 88 °F
